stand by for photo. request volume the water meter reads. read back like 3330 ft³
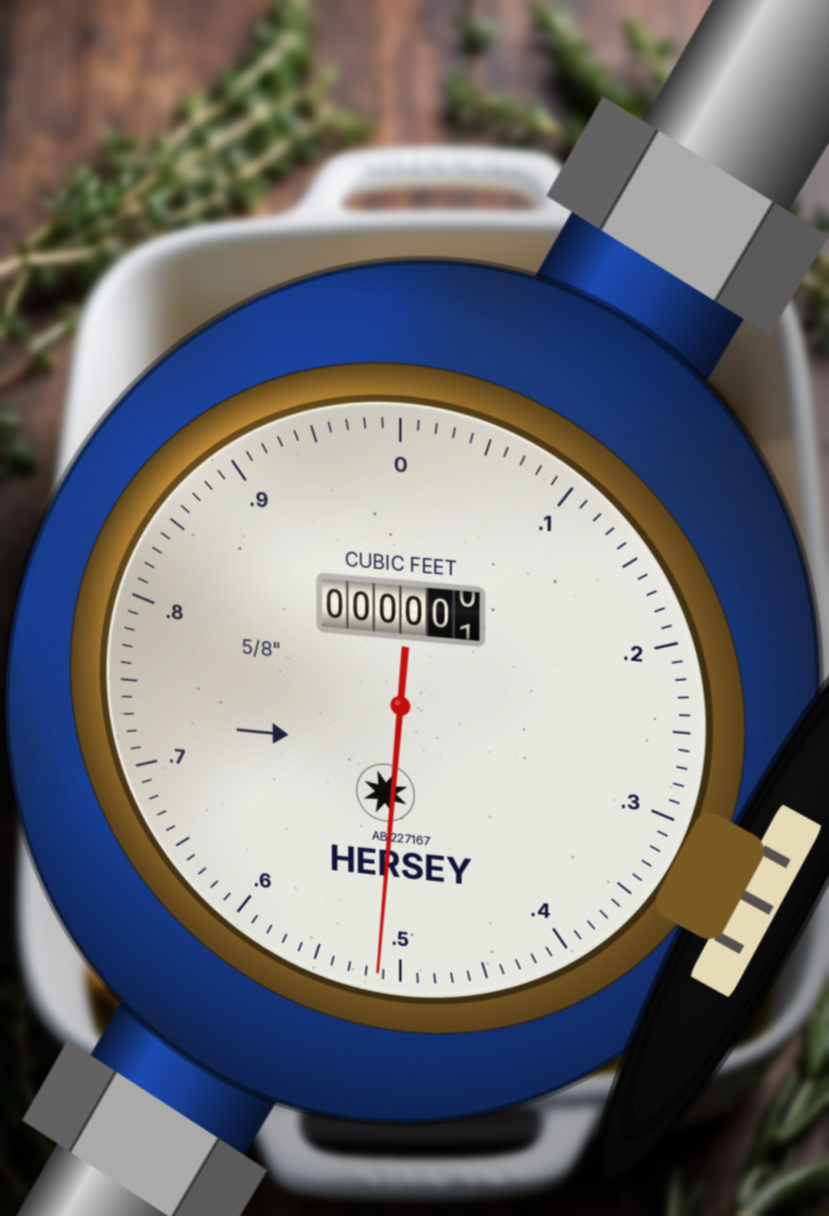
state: 0.51 ft³
